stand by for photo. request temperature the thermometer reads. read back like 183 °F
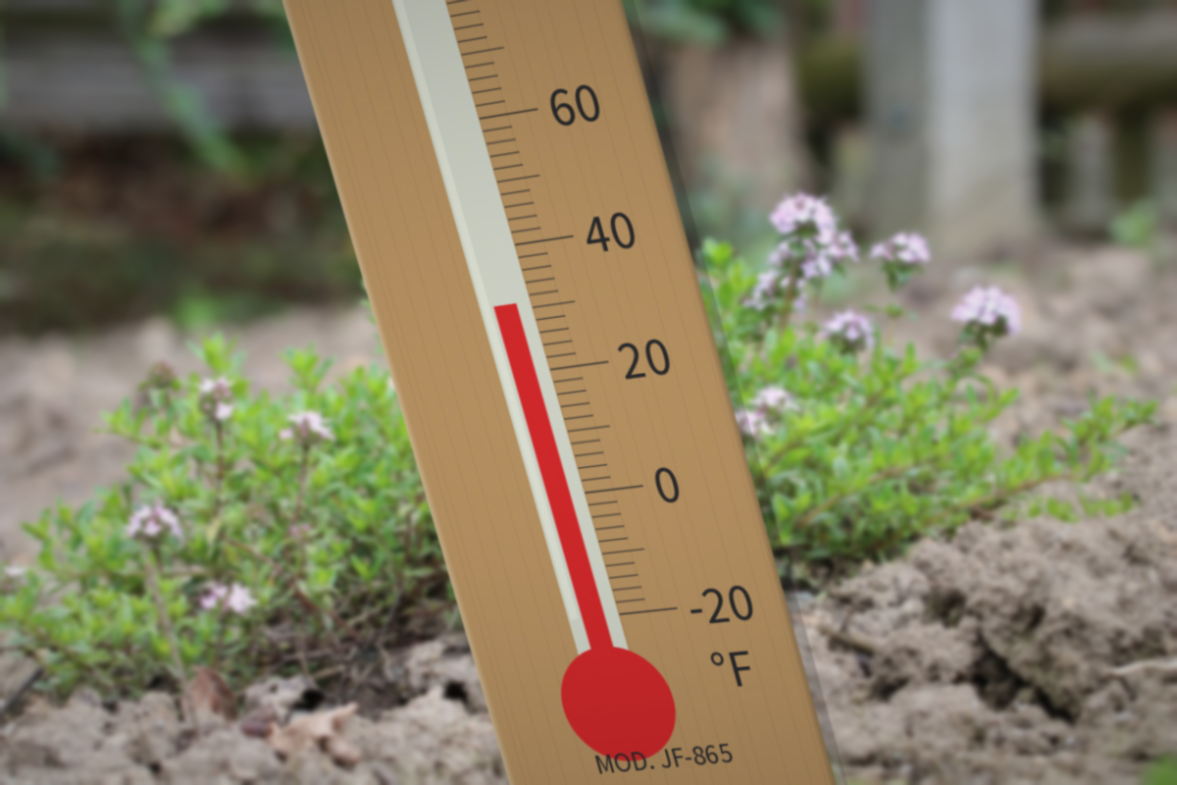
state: 31 °F
